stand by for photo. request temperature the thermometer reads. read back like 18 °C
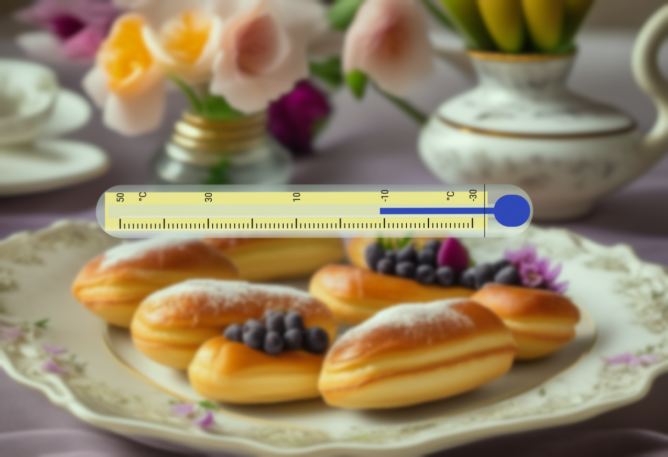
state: -9 °C
